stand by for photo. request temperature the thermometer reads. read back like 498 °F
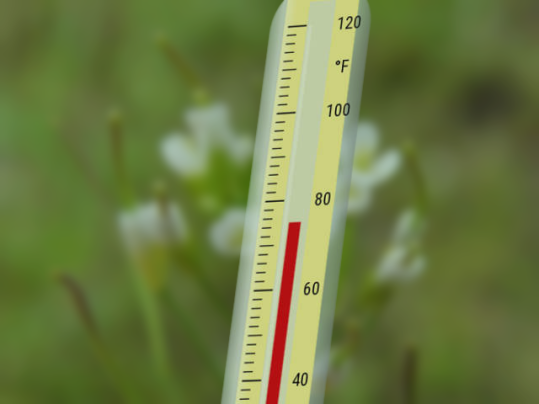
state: 75 °F
